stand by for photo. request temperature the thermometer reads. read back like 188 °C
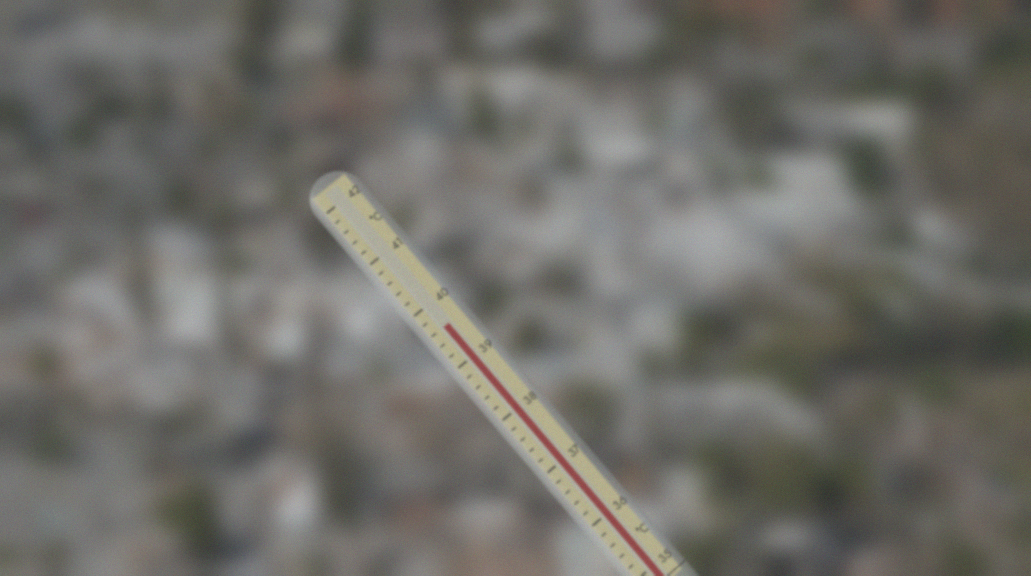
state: 39.6 °C
